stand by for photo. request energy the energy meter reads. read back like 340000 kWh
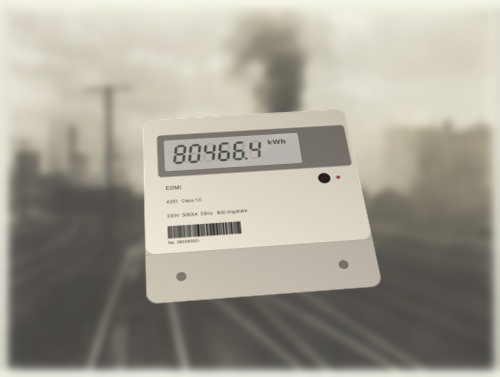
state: 80466.4 kWh
